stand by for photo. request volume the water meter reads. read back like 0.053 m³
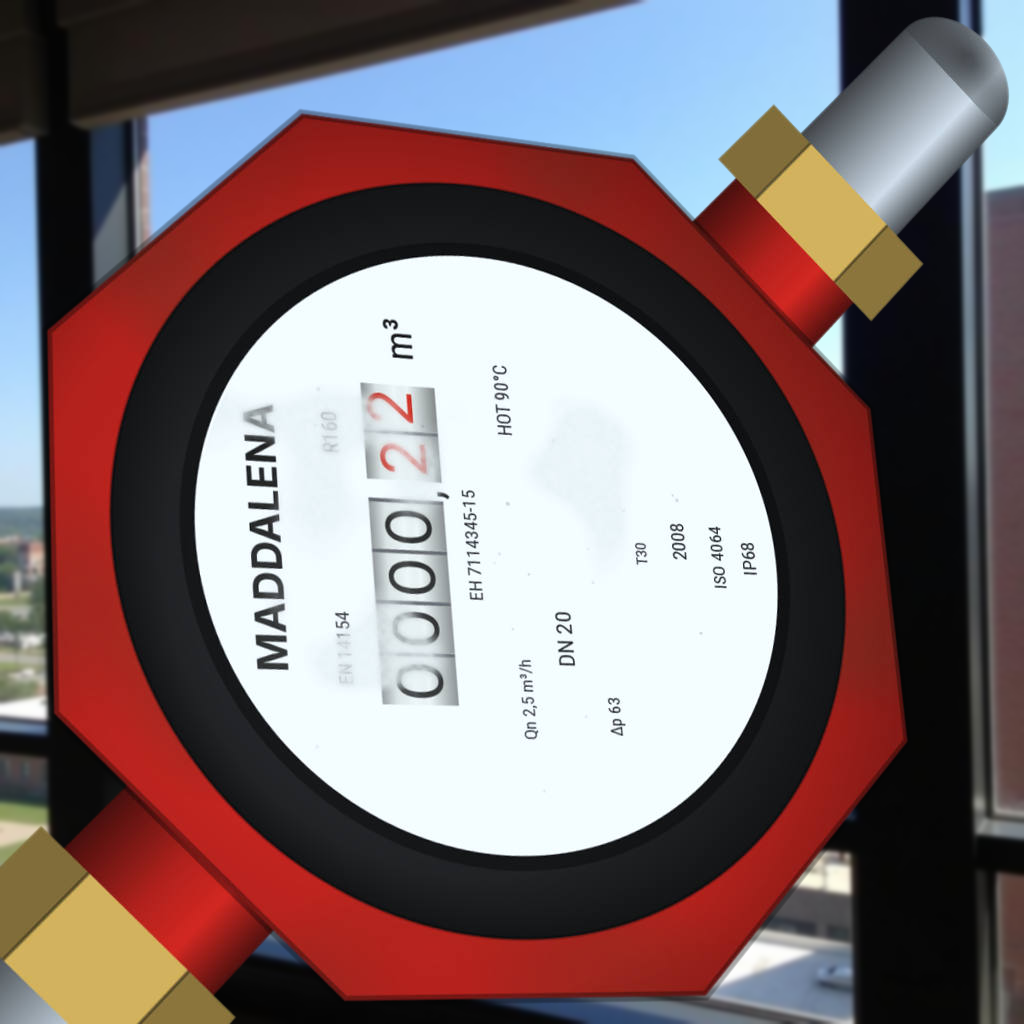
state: 0.22 m³
